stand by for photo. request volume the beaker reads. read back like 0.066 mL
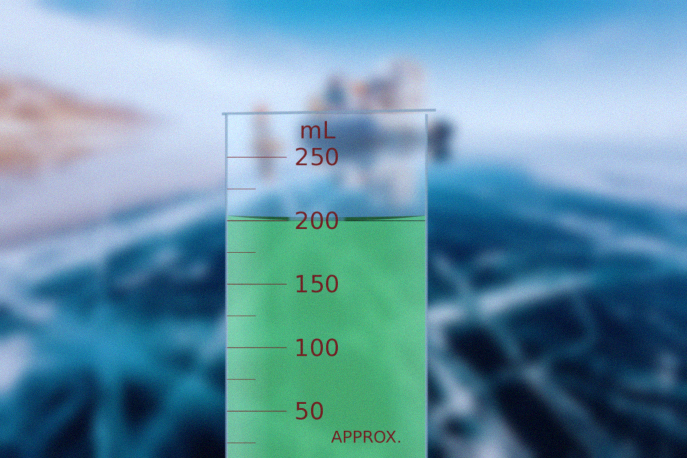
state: 200 mL
